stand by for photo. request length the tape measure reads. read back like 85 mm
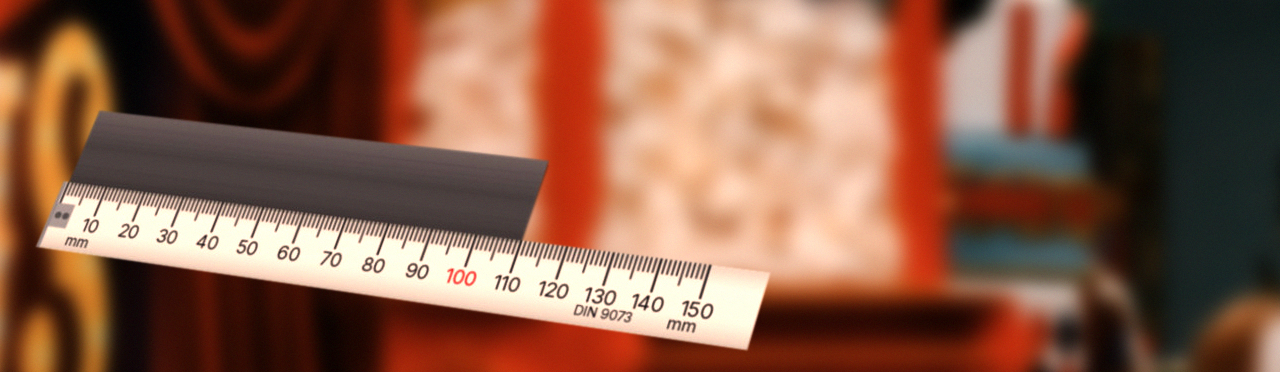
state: 110 mm
